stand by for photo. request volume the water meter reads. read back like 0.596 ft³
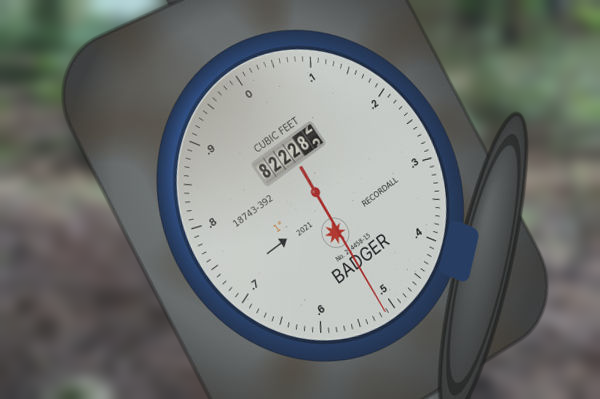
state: 822282.51 ft³
